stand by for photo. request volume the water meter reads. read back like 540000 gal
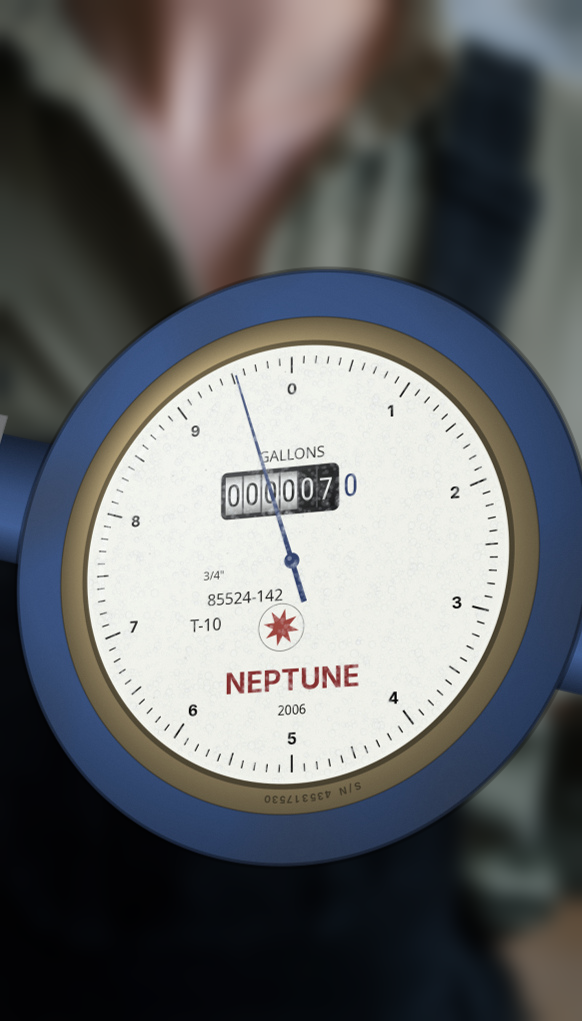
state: 69.5 gal
